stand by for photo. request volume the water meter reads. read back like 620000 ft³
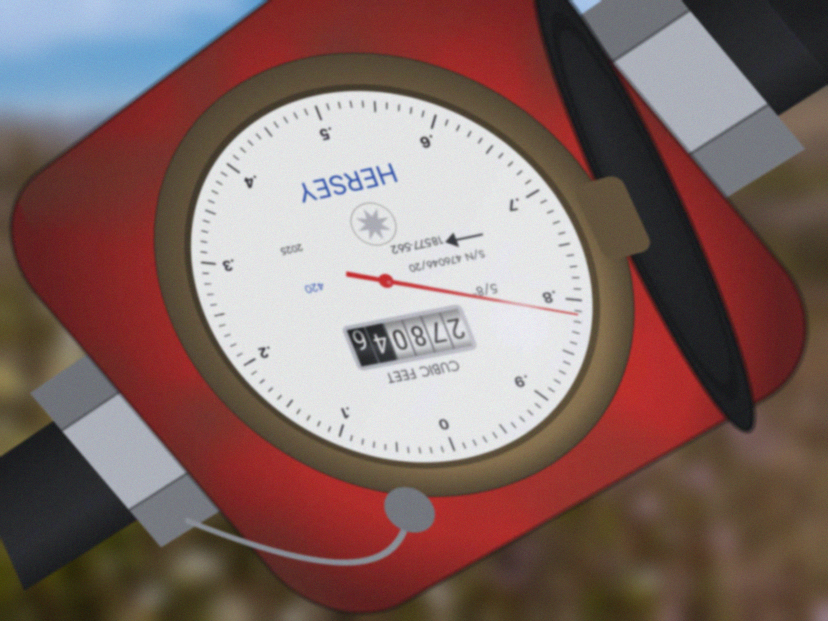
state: 278045.81 ft³
